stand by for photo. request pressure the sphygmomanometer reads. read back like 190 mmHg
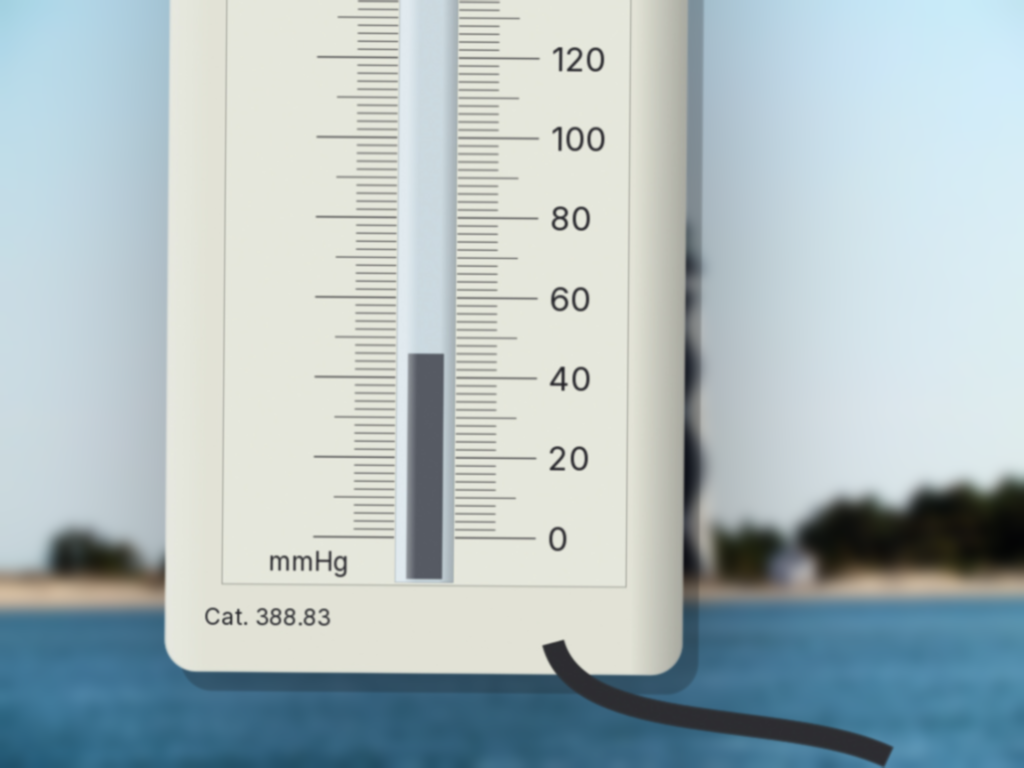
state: 46 mmHg
